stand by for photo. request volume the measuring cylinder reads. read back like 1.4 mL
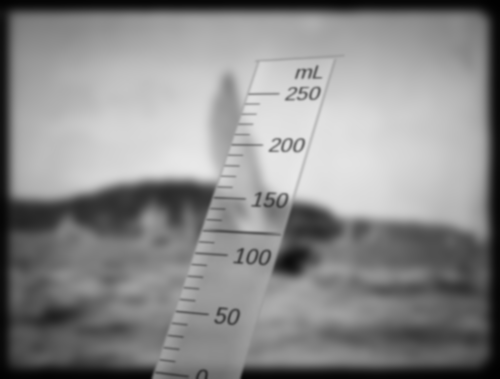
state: 120 mL
